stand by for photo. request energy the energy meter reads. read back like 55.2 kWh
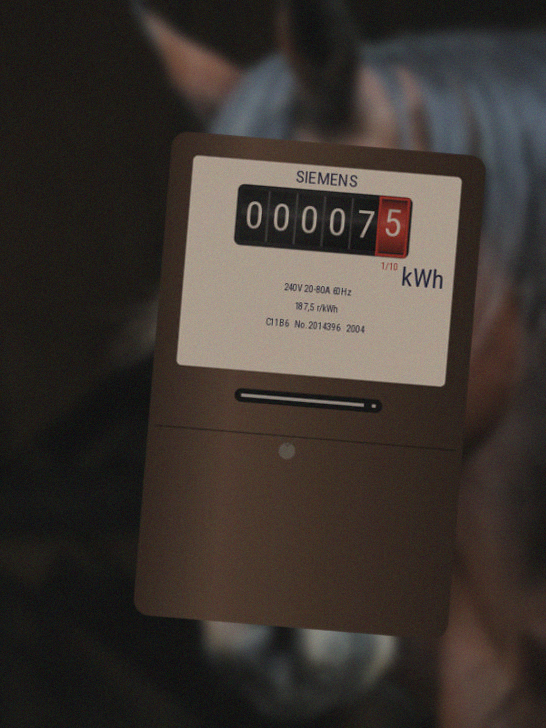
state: 7.5 kWh
